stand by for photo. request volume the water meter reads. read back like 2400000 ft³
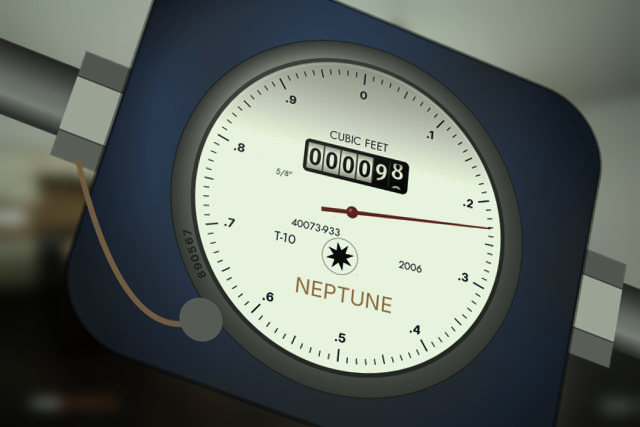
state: 98.23 ft³
